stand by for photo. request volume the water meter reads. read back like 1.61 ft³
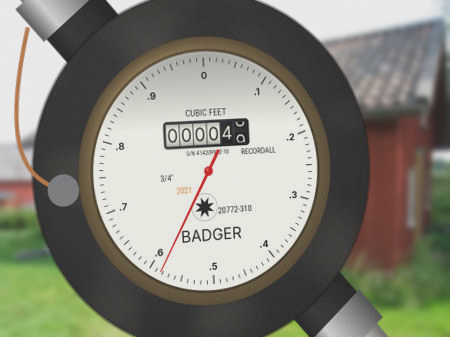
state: 48.58 ft³
